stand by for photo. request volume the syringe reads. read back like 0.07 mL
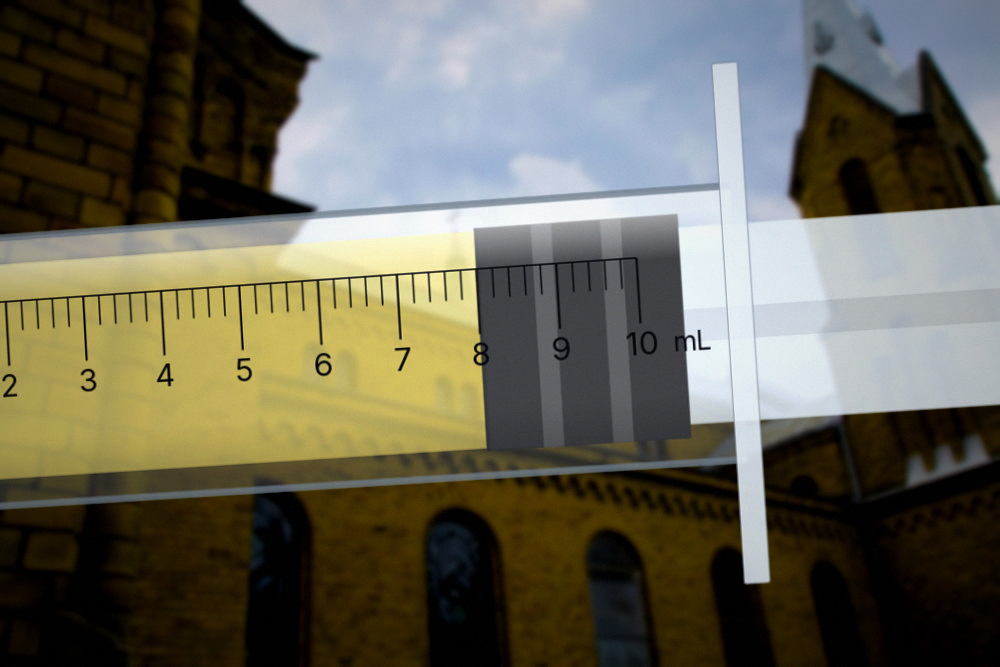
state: 8 mL
